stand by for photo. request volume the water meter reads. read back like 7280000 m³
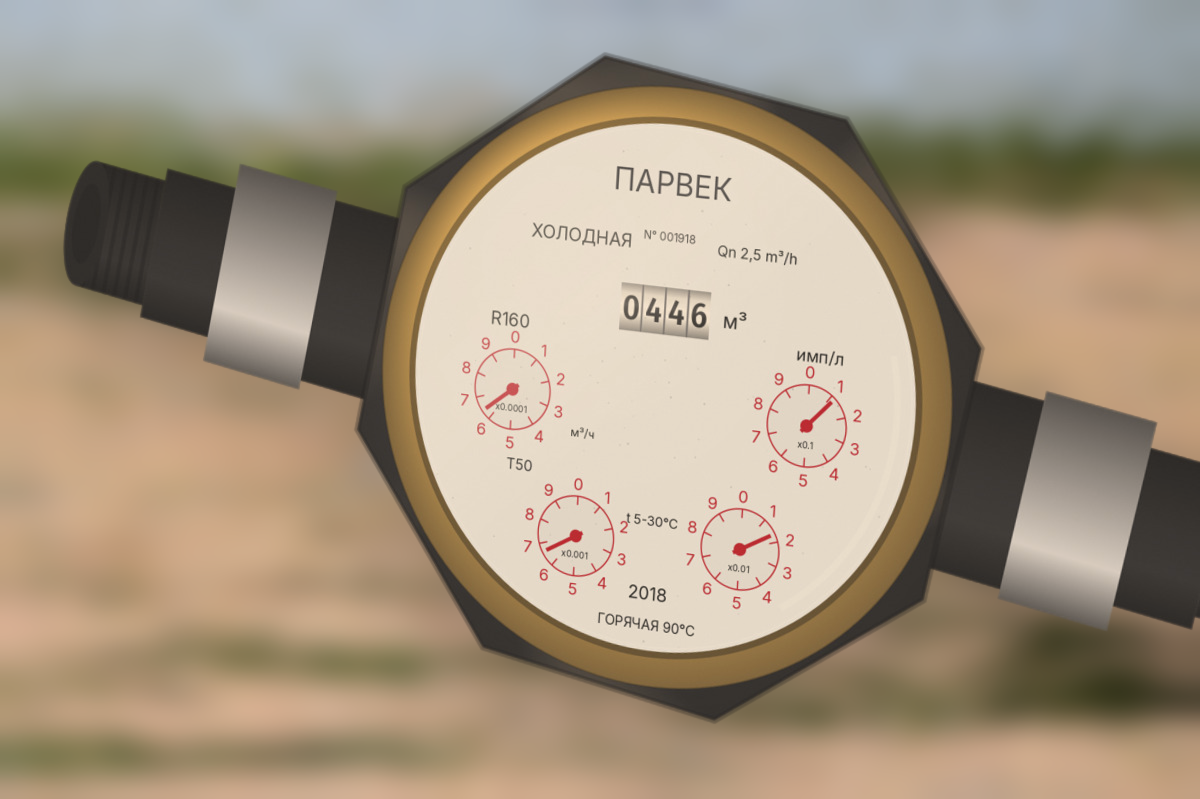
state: 446.1166 m³
